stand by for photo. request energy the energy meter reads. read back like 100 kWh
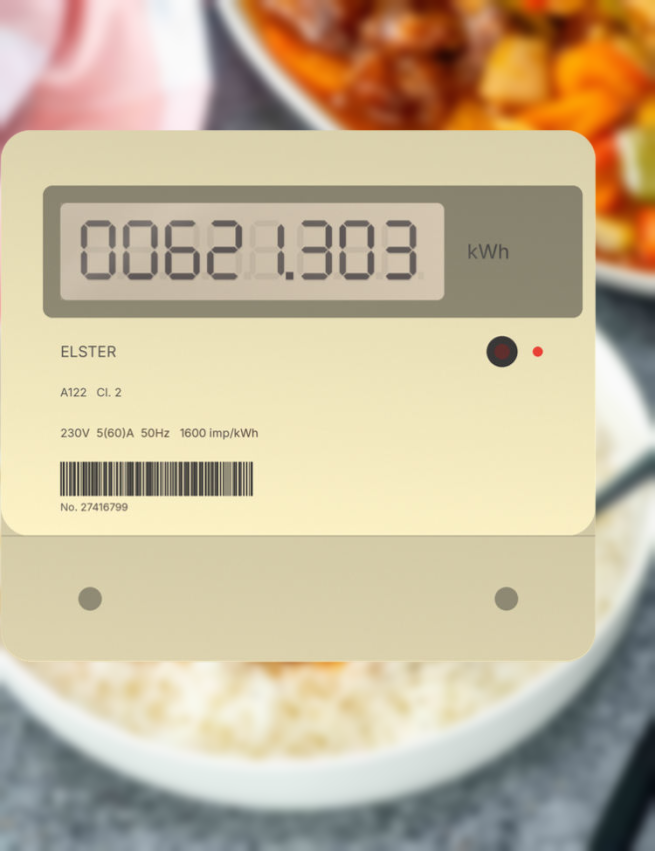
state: 621.303 kWh
